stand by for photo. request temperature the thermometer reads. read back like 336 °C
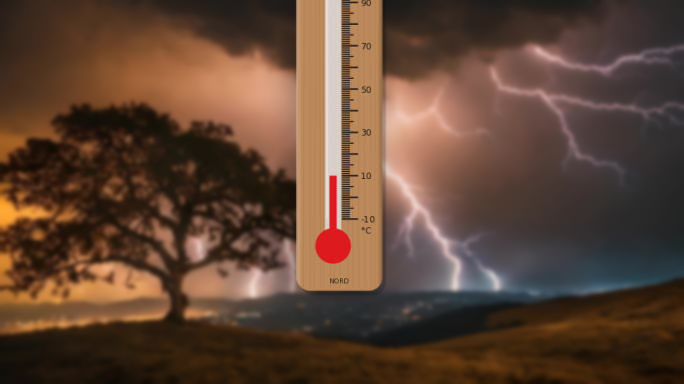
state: 10 °C
